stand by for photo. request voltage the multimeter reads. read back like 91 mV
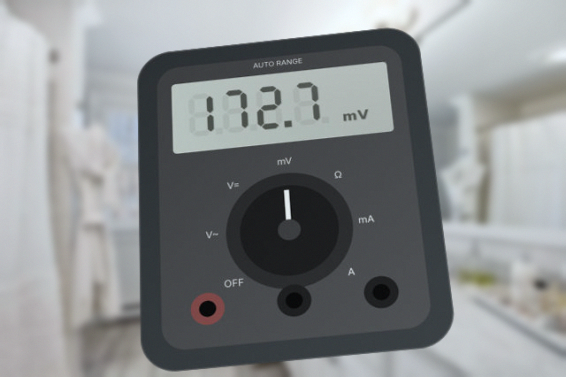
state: 172.7 mV
